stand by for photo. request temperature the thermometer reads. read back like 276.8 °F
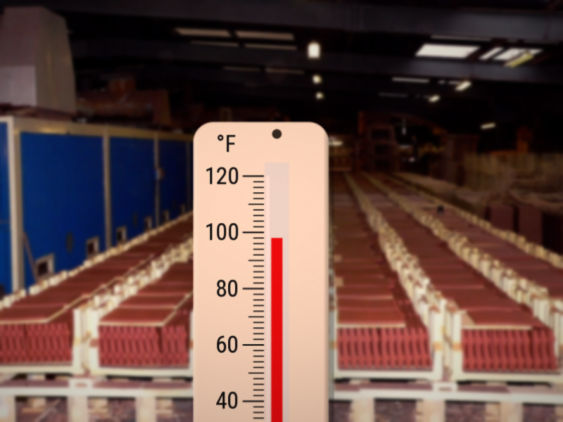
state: 98 °F
